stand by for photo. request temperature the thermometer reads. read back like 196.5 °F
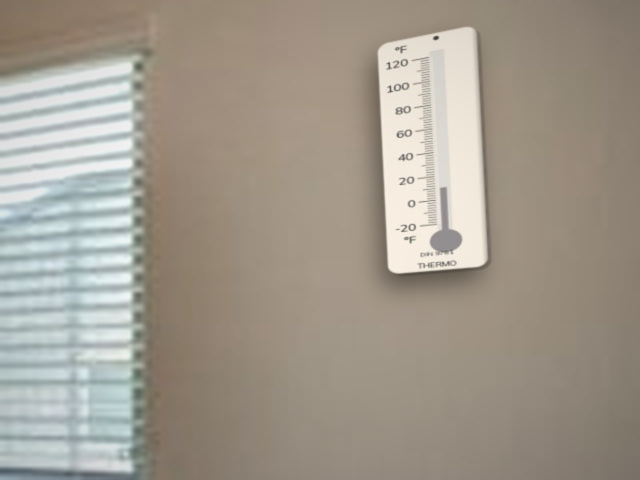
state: 10 °F
